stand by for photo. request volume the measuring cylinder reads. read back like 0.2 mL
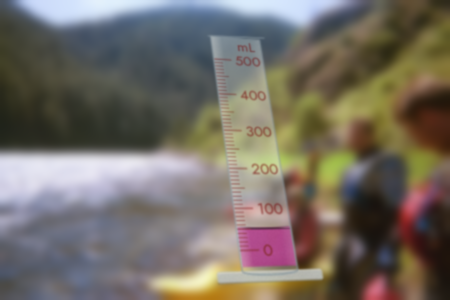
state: 50 mL
